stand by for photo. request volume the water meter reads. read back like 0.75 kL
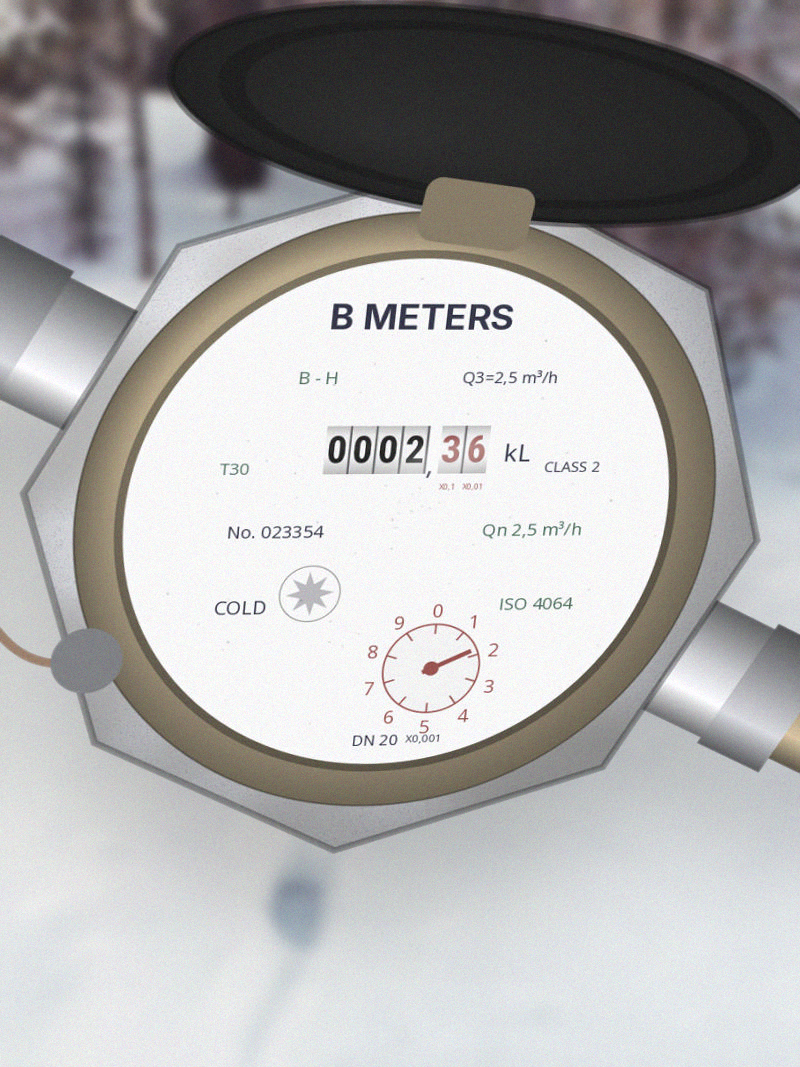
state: 2.361 kL
